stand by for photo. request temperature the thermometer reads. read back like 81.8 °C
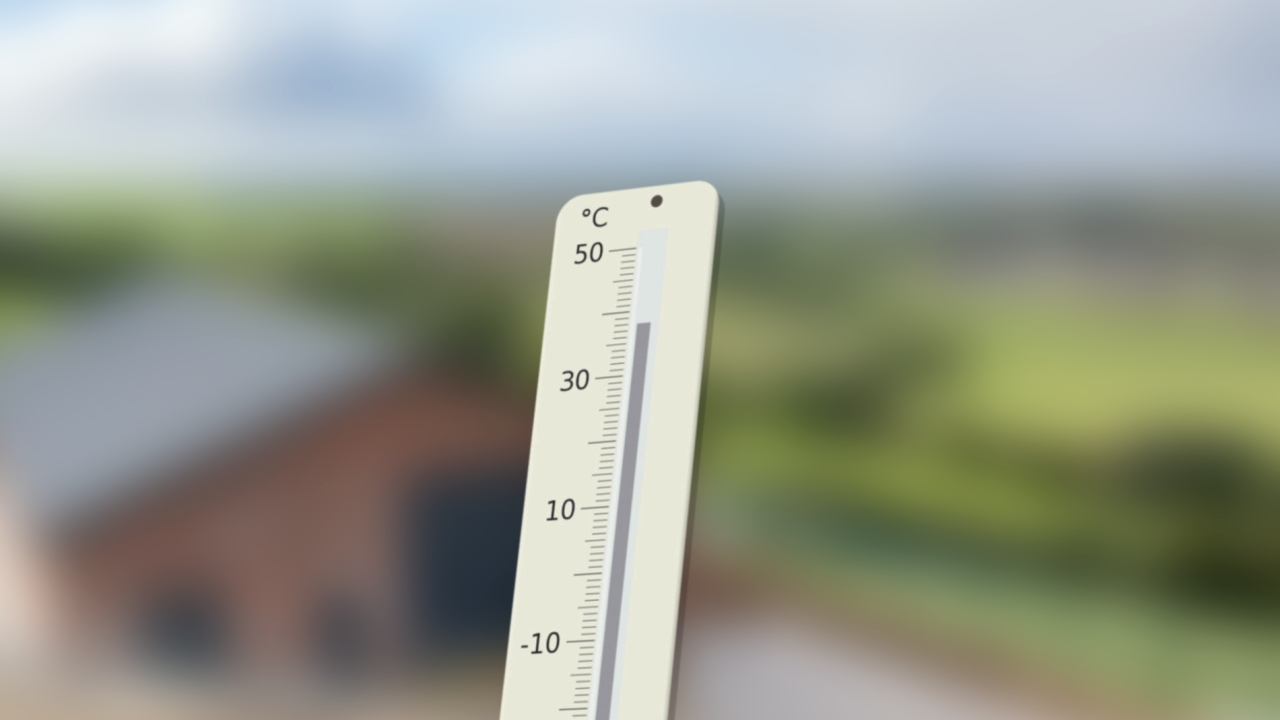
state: 38 °C
